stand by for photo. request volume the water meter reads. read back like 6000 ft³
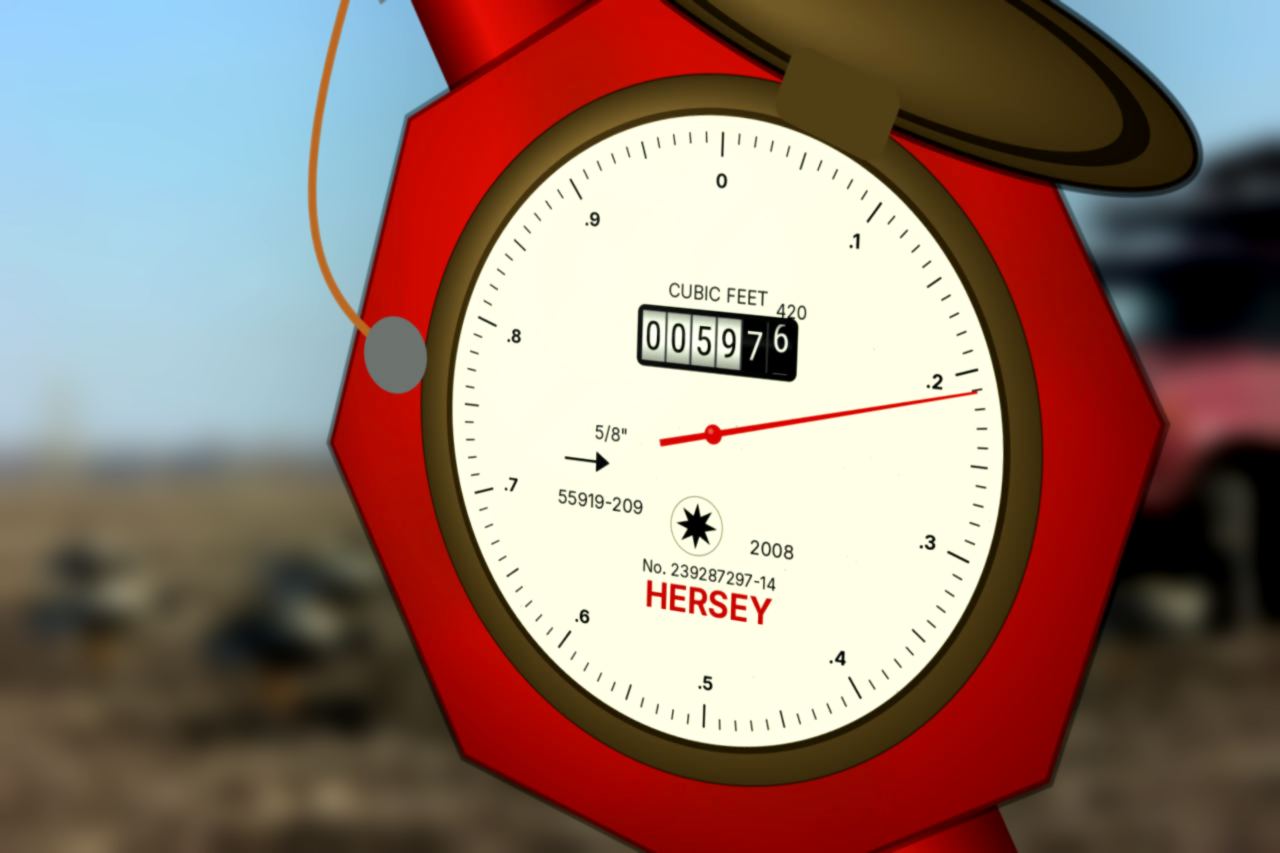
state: 5976.21 ft³
